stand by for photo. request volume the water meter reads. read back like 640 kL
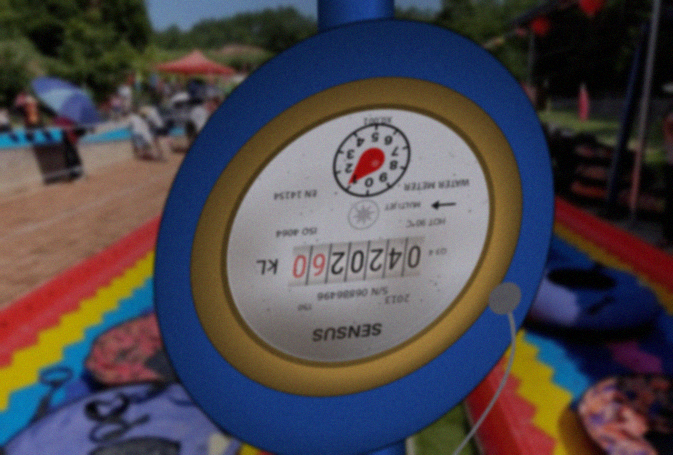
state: 4202.601 kL
